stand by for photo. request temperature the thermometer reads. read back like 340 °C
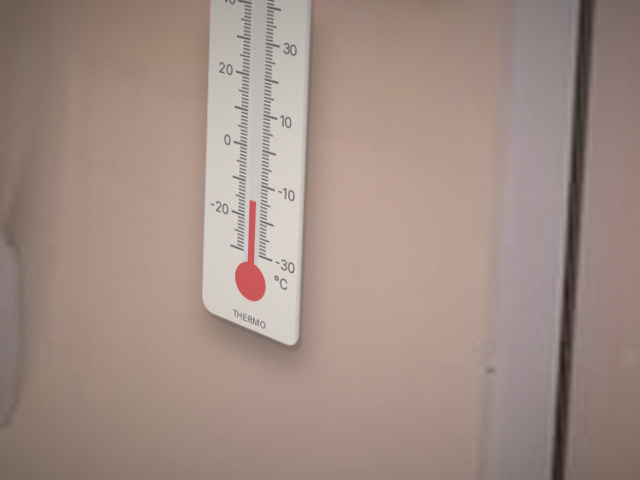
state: -15 °C
